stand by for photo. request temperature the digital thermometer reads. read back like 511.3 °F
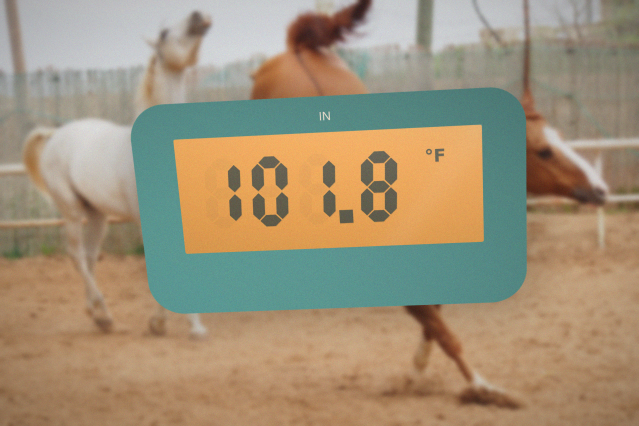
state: 101.8 °F
